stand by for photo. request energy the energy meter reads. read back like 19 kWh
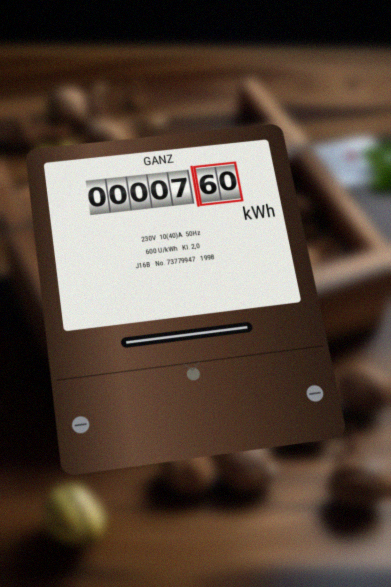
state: 7.60 kWh
